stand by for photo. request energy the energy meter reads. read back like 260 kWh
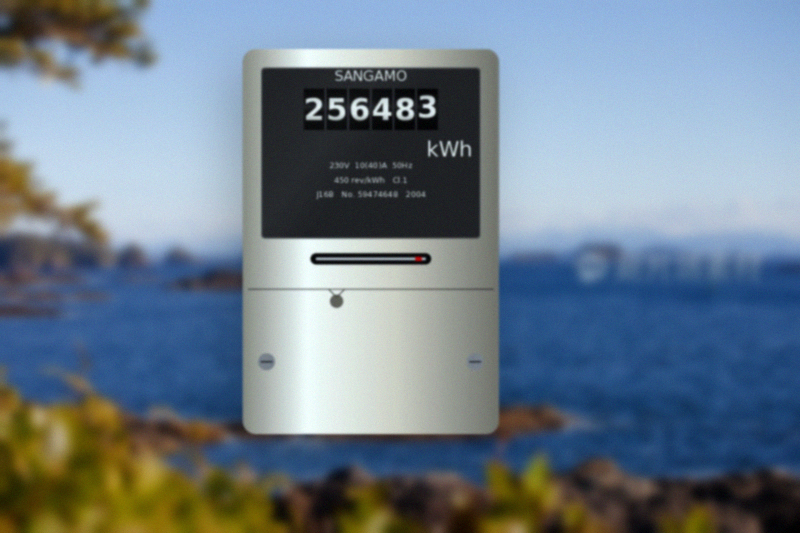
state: 256483 kWh
